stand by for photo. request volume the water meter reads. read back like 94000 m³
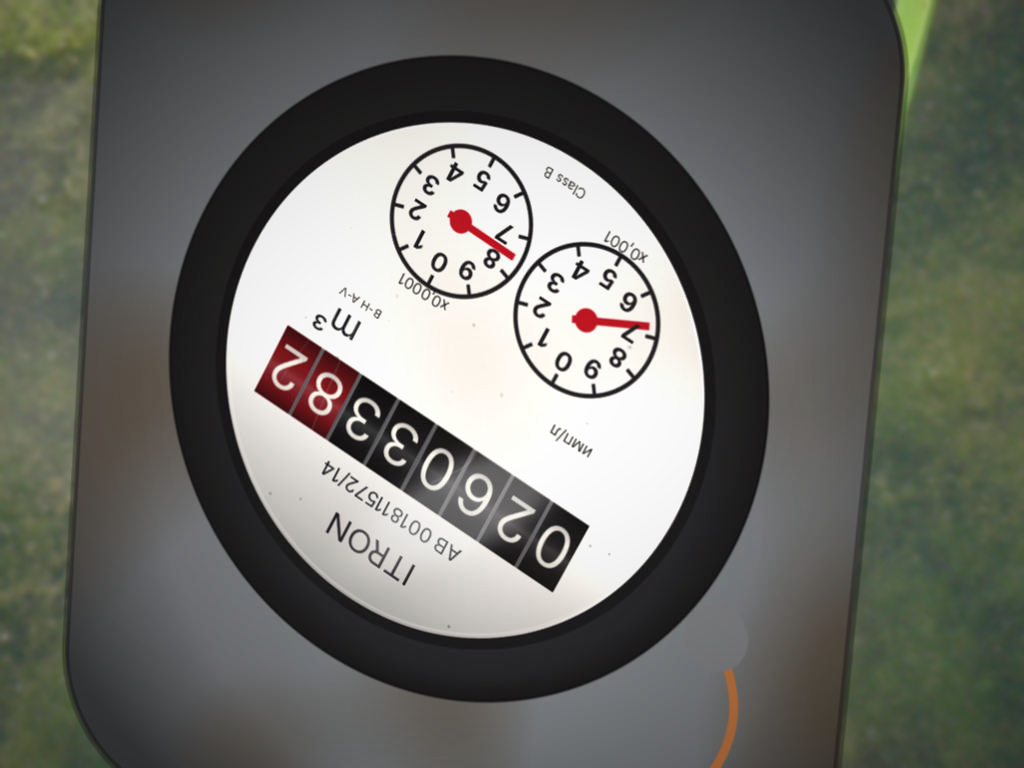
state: 26033.8267 m³
